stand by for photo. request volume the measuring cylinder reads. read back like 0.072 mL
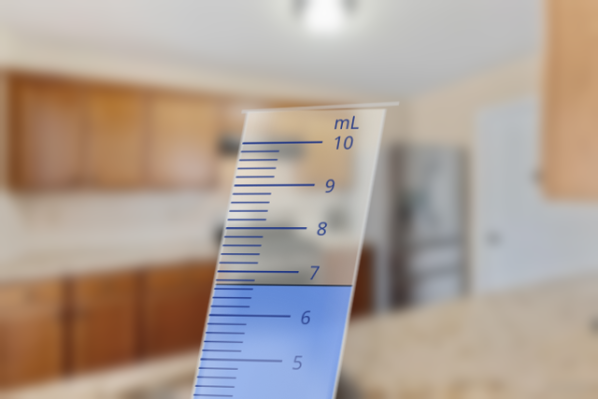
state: 6.7 mL
